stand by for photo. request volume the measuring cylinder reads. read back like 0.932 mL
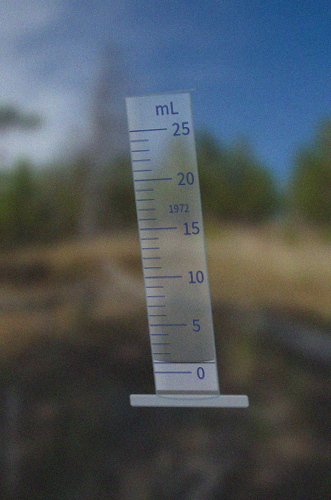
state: 1 mL
